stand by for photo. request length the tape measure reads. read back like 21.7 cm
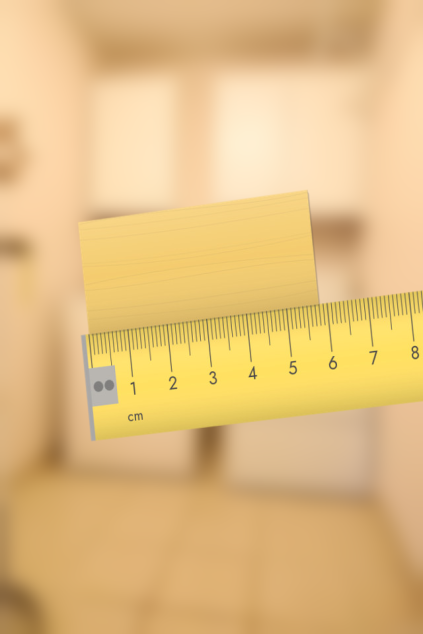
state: 5.8 cm
